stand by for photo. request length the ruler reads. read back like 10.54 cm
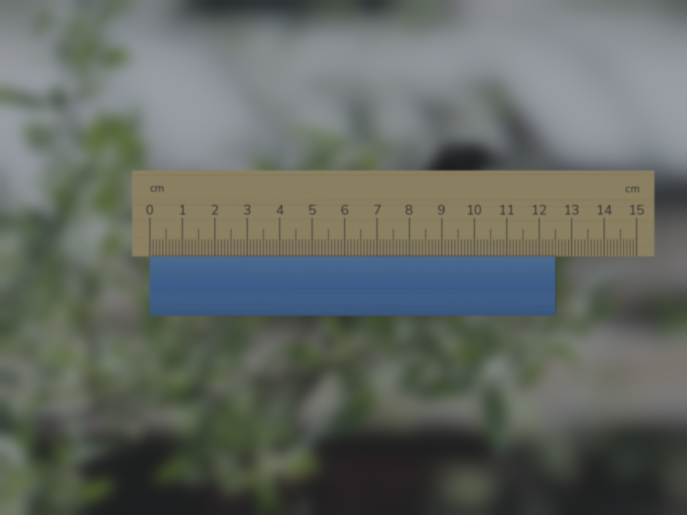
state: 12.5 cm
